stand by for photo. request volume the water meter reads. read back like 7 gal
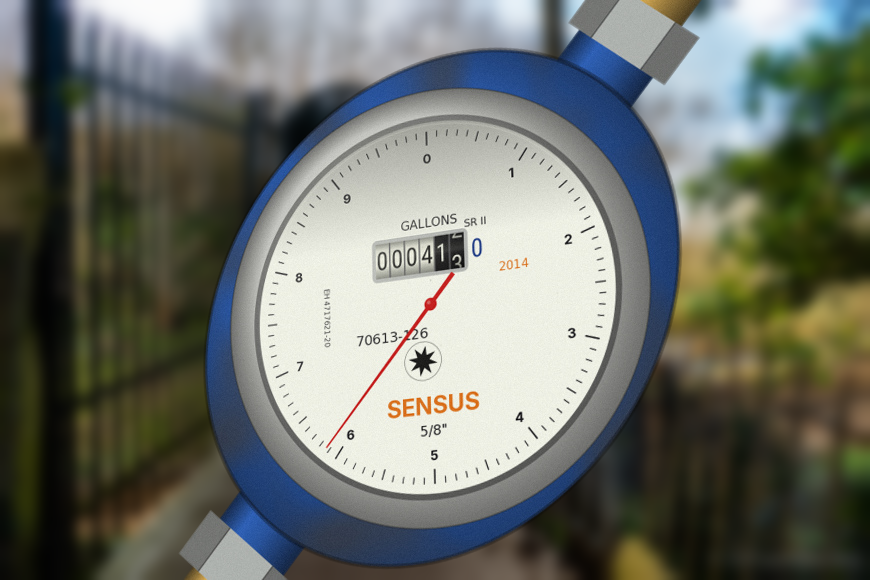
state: 4126.1 gal
